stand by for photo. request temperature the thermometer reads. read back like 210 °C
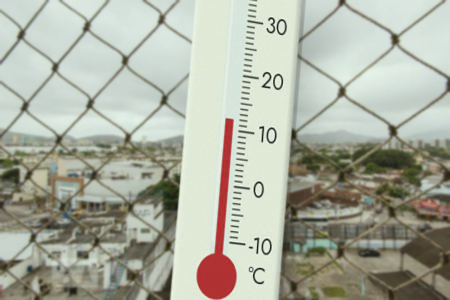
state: 12 °C
